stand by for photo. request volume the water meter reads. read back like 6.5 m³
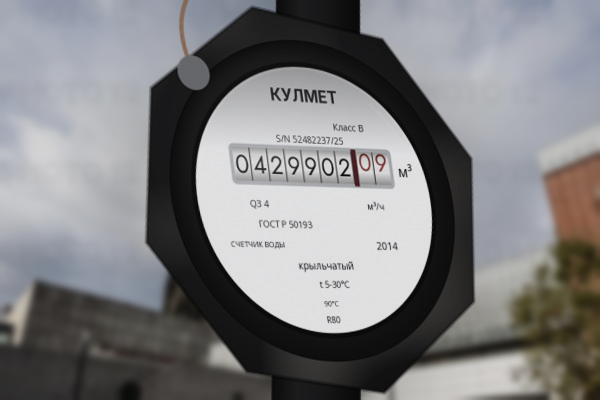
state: 429902.09 m³
